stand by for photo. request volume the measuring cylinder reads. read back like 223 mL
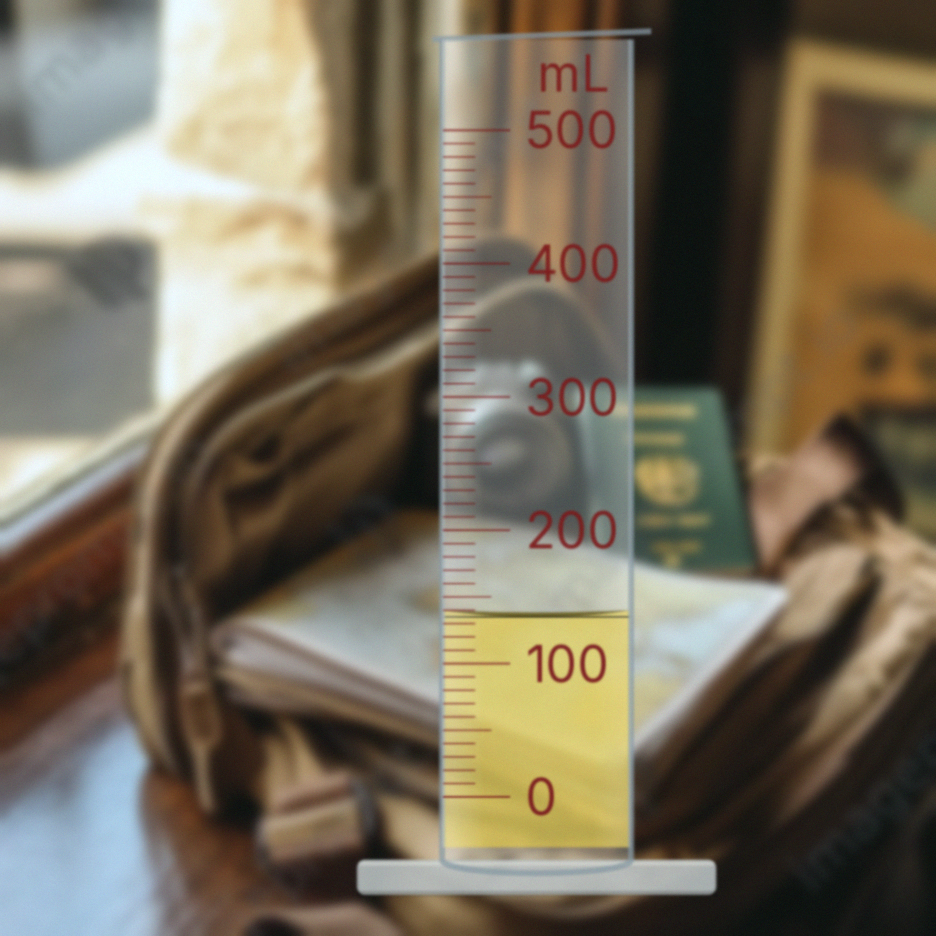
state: 135 mL
